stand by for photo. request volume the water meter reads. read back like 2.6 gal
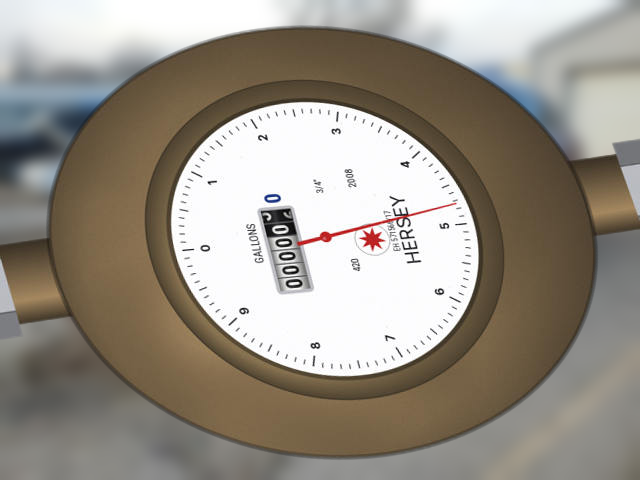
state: 54.7 gal
